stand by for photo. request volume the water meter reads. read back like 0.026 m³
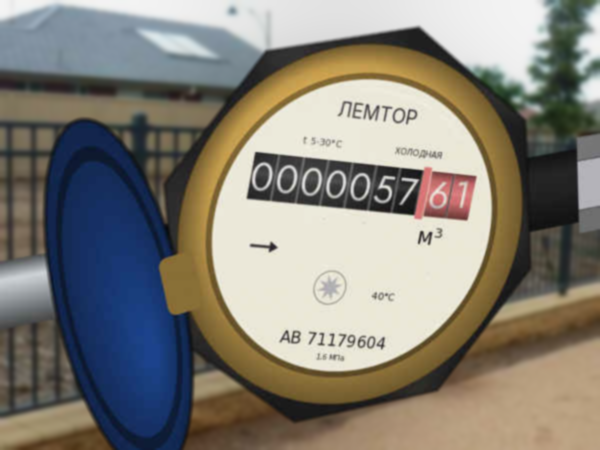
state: 57.61 m³
